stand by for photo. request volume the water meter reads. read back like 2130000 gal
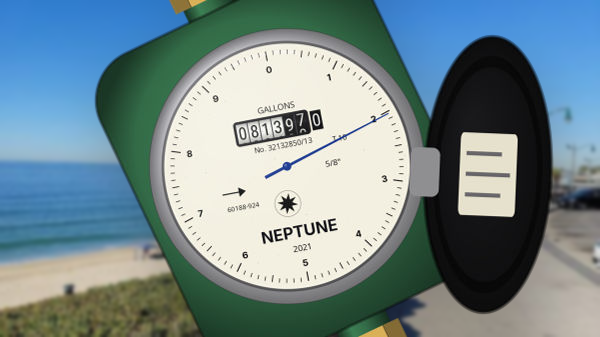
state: 813972.0 gal
